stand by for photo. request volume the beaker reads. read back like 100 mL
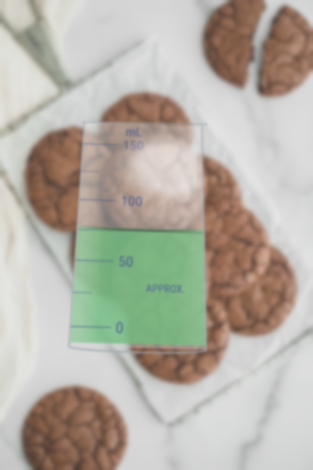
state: 75 mL
